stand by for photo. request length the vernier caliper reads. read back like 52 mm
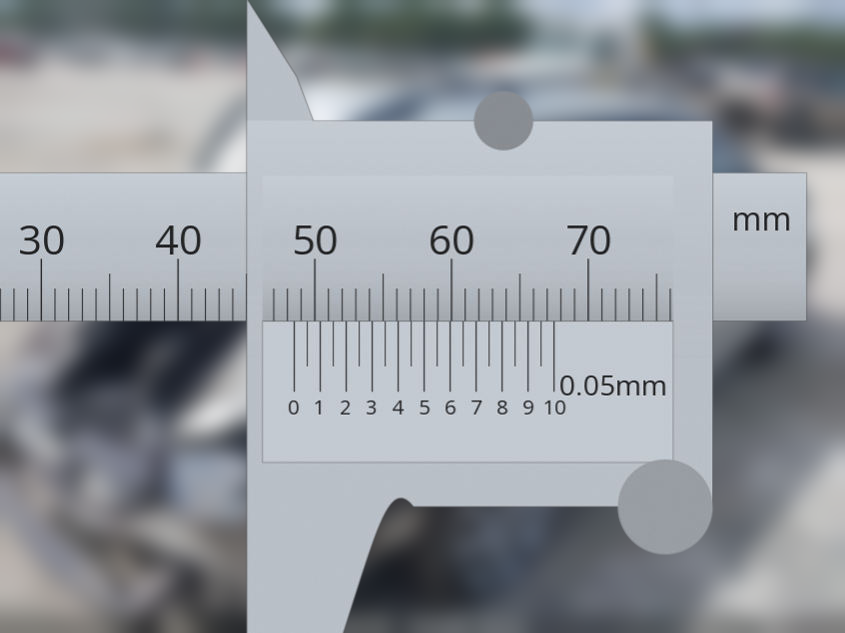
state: 48.5 mm
